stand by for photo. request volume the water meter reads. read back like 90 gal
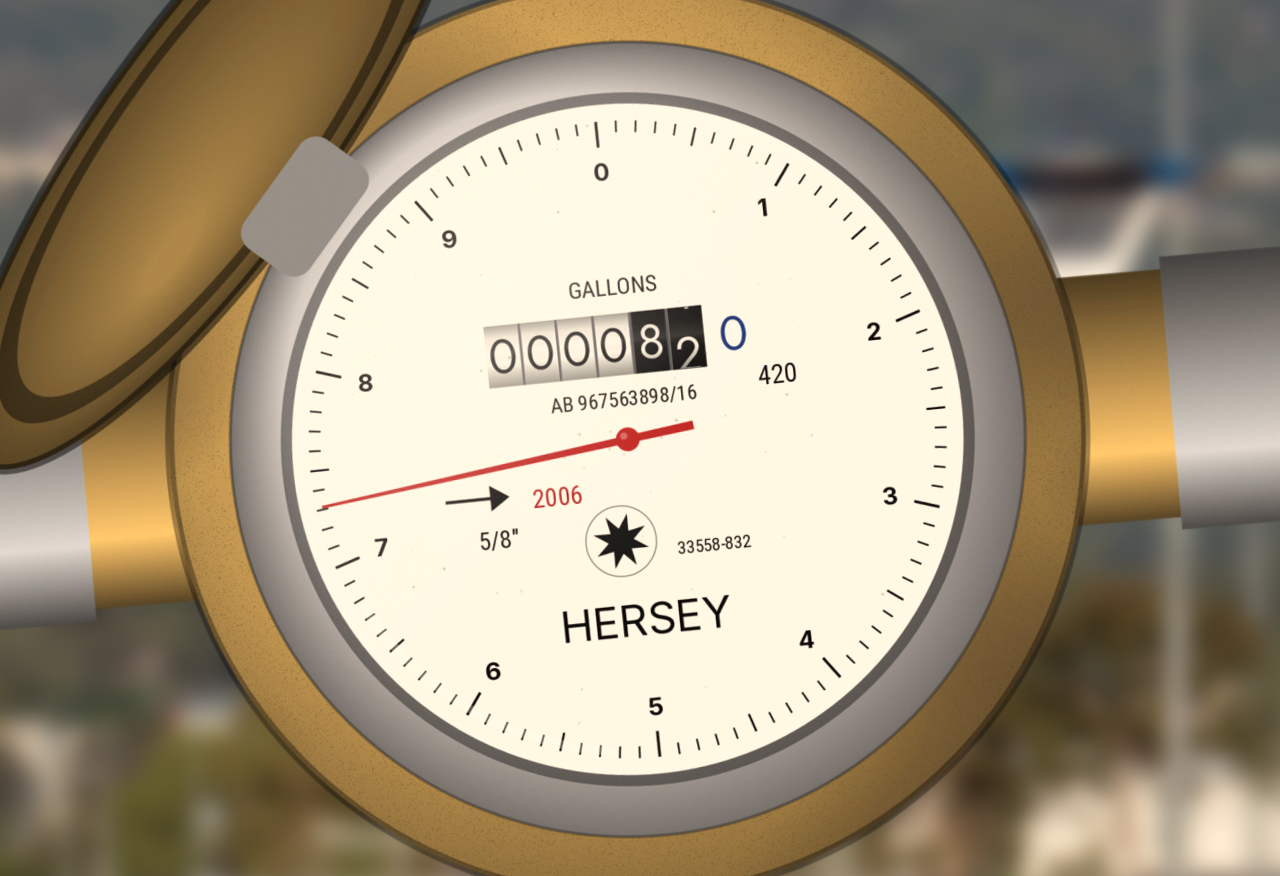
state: 817.3 gal
